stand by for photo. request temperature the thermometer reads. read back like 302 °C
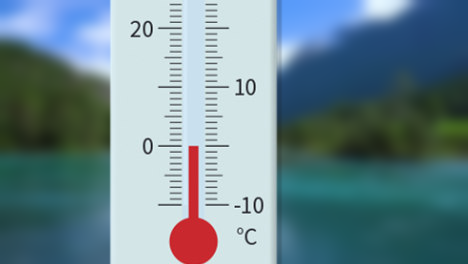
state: 0 °C
